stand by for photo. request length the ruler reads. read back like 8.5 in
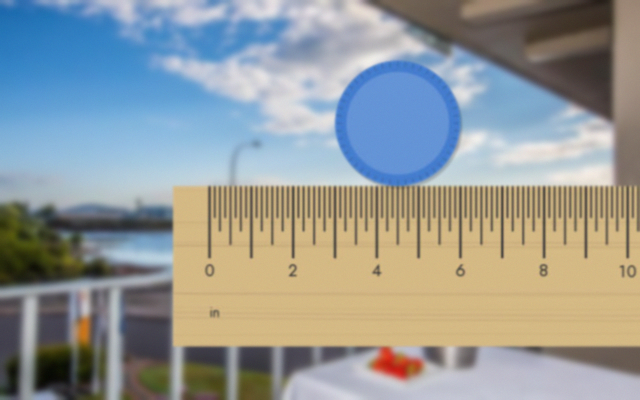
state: 3 in
